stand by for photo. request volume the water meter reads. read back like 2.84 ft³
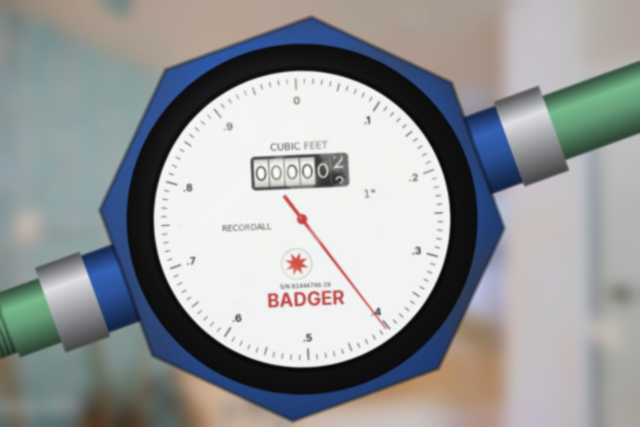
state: 2.40 ft³
